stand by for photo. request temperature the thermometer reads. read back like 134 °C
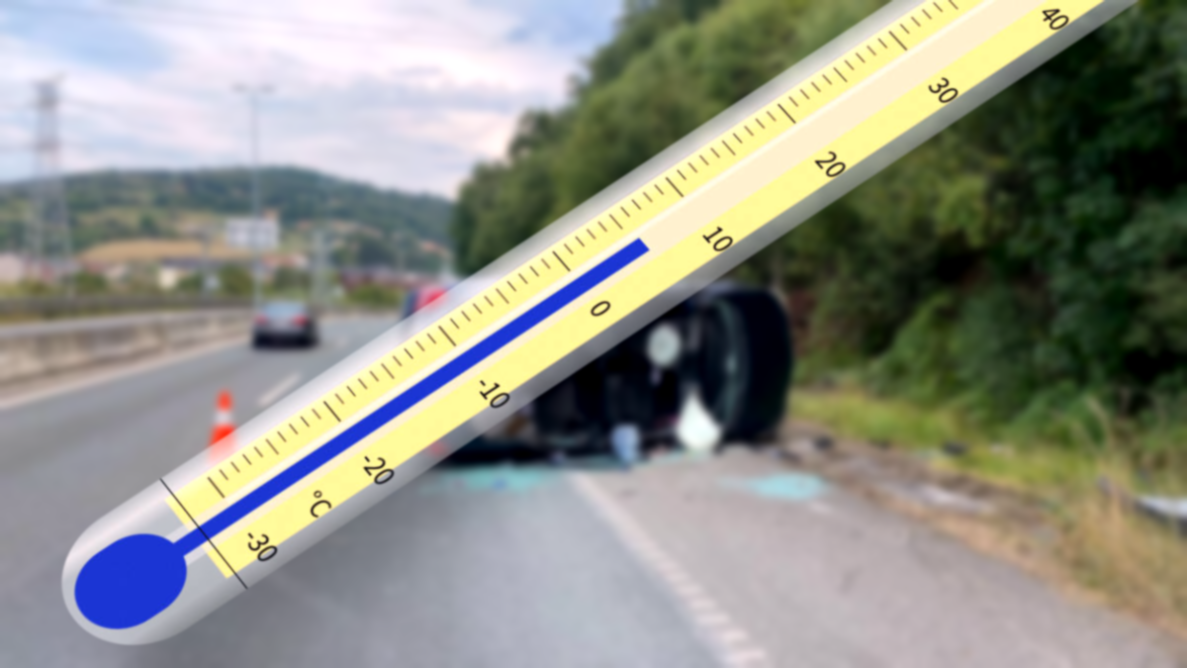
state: 5.5 °C
